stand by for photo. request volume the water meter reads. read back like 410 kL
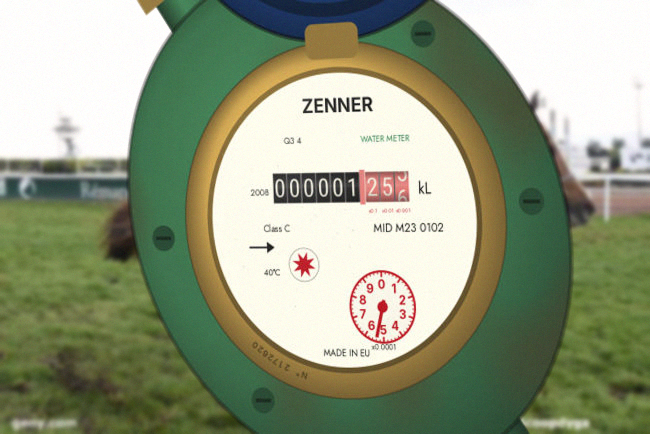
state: 1.2555 kL
